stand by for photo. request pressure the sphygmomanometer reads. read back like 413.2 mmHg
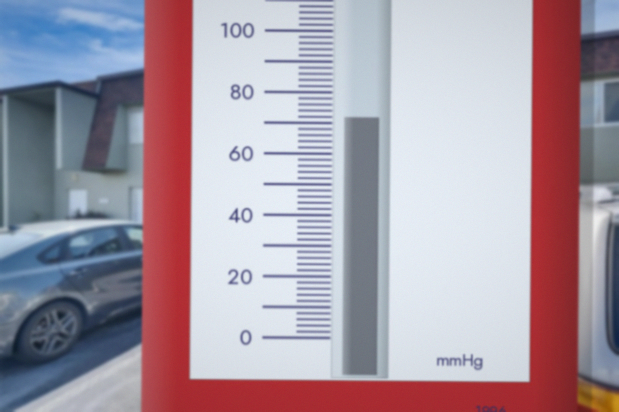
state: 72 mmHg
